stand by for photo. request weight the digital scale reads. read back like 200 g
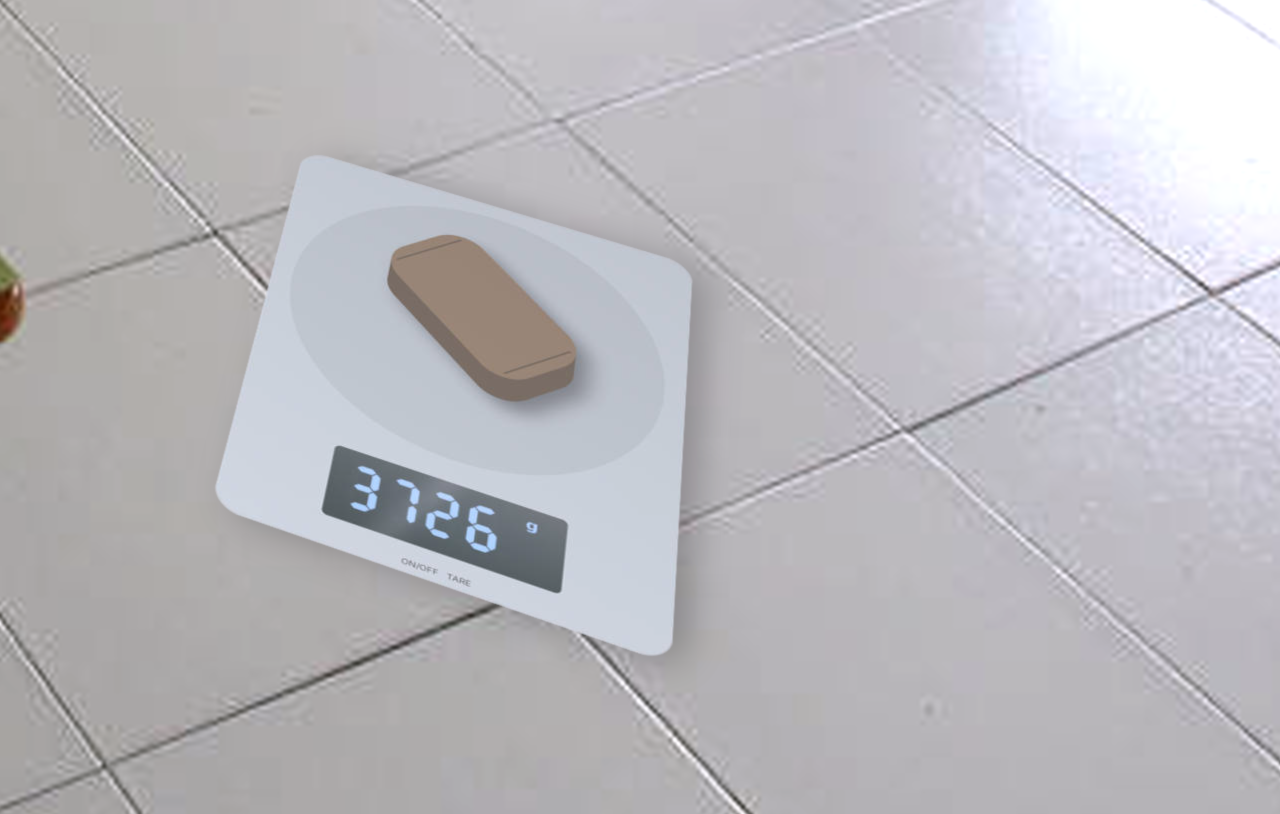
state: 3726 g
